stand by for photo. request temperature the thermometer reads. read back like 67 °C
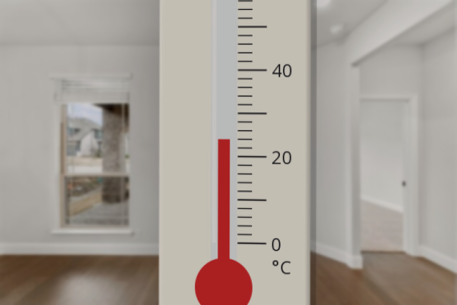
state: 24 °C
